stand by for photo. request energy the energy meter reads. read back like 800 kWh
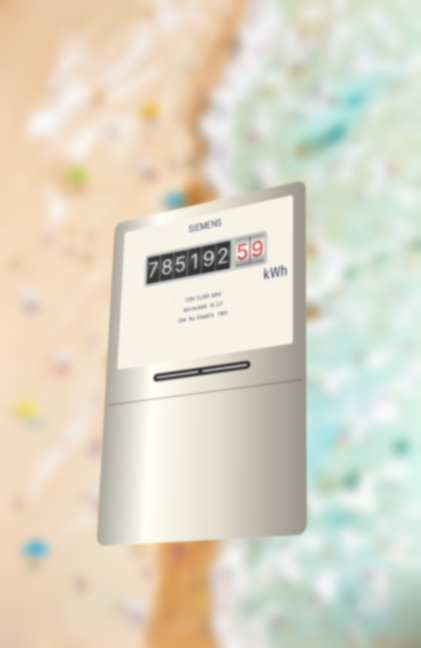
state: 785192.59 kWh
